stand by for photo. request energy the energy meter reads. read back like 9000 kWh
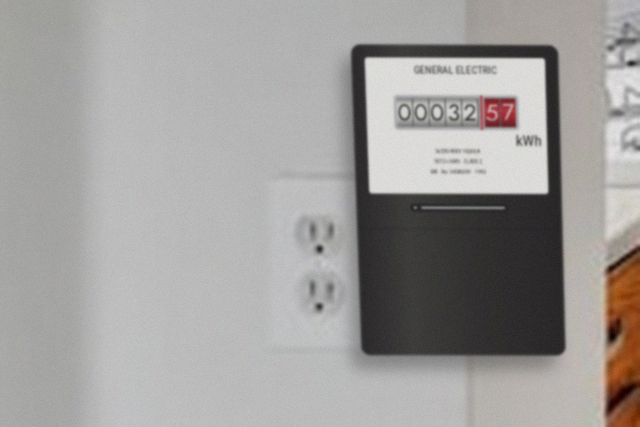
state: 32.57 kWh
